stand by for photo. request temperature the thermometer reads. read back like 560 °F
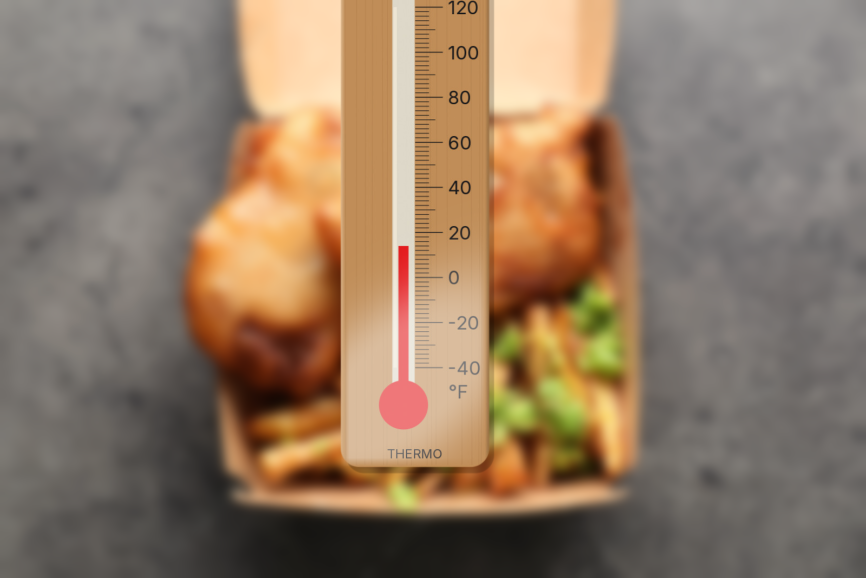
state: 14 °F
